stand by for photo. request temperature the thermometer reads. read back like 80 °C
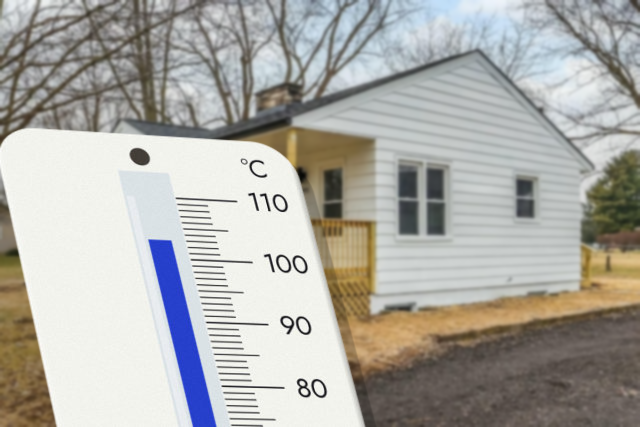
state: 103 °C
